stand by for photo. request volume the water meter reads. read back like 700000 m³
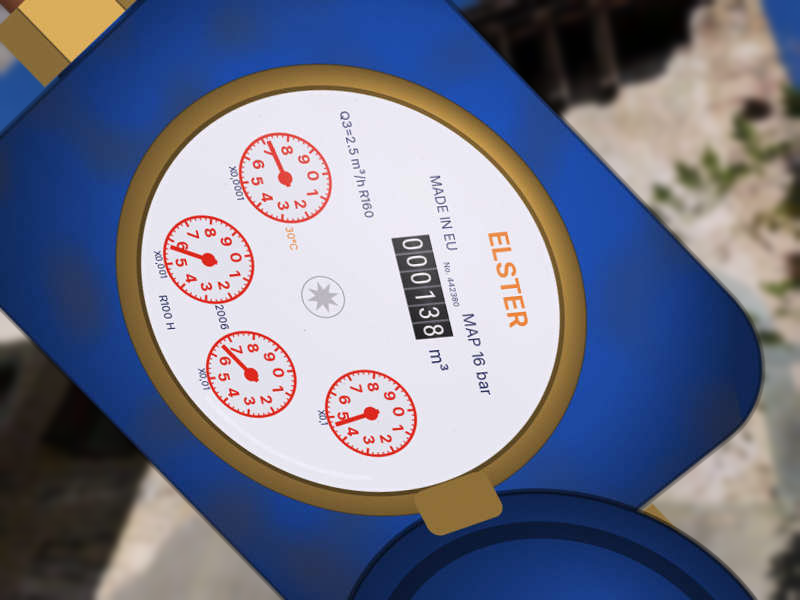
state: 138.4657 m³
